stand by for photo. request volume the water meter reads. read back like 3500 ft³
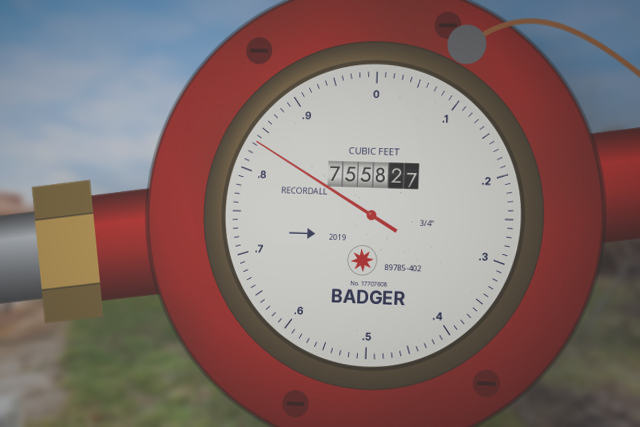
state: 755826.83 ft³
